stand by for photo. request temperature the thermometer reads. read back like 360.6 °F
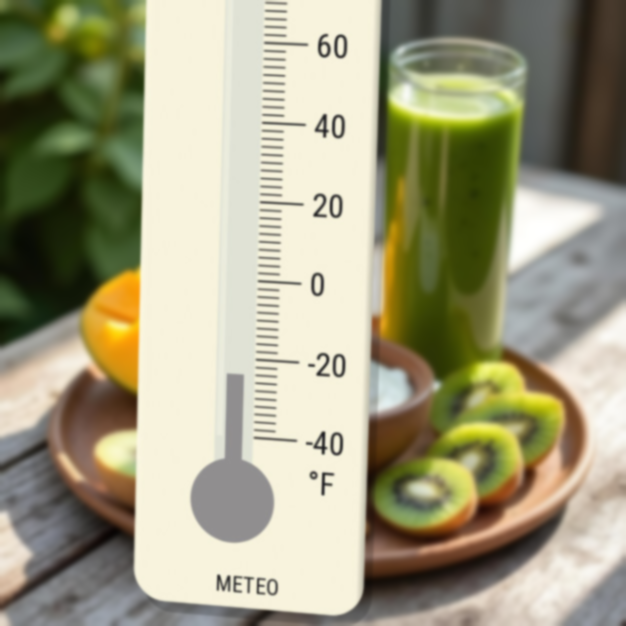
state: -24 °F
